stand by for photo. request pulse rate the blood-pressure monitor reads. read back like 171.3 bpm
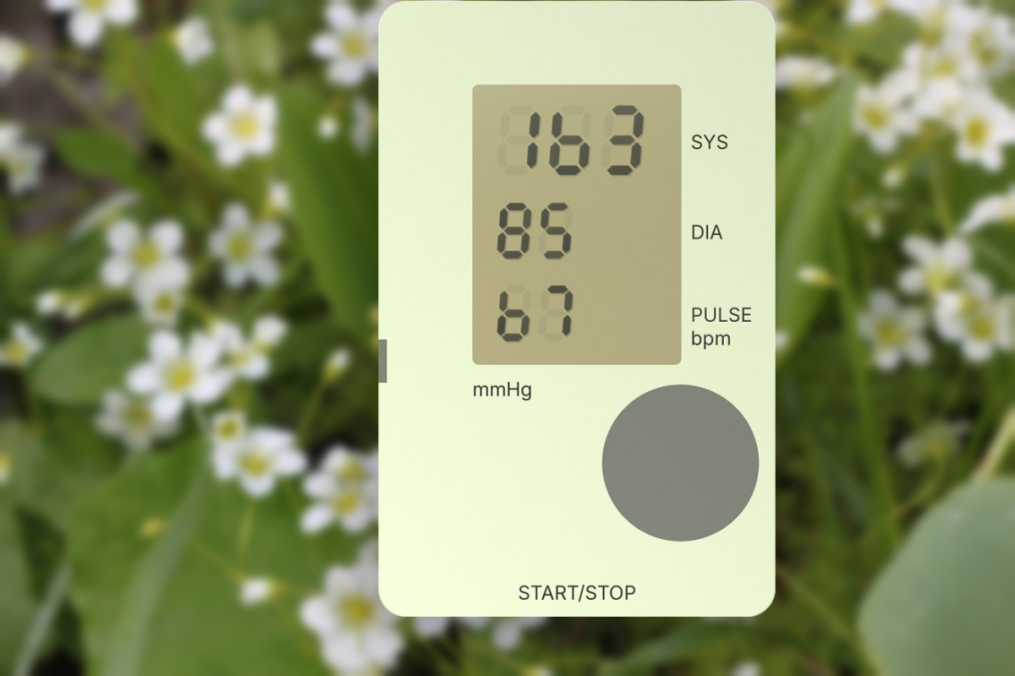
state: 67 bpm
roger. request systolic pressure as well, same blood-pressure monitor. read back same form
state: 163 mmHg
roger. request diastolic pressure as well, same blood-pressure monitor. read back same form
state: 85 mmHg
